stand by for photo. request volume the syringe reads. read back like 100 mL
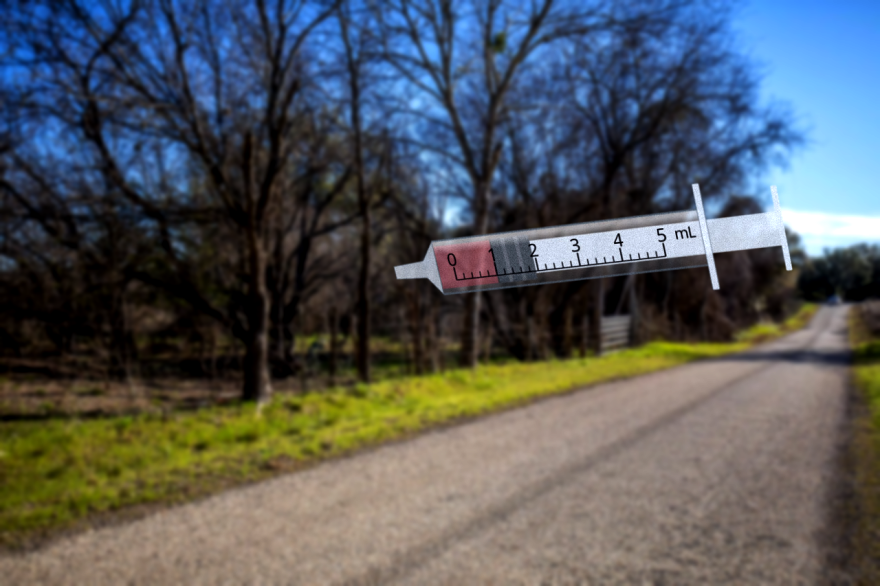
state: 1 mL
